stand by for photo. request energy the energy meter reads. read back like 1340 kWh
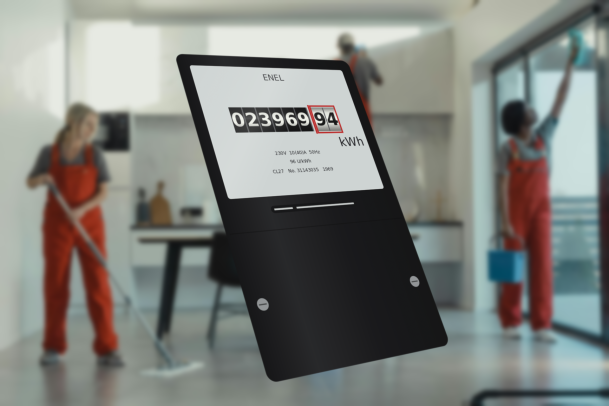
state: 23969.94 kWh
